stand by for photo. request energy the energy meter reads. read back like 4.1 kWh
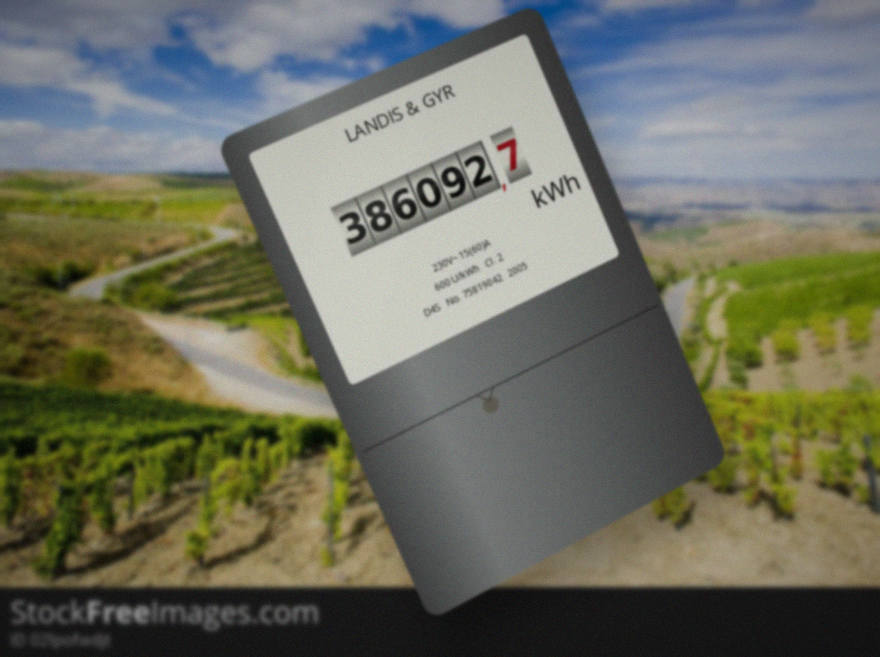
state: 386092.7 kWh
